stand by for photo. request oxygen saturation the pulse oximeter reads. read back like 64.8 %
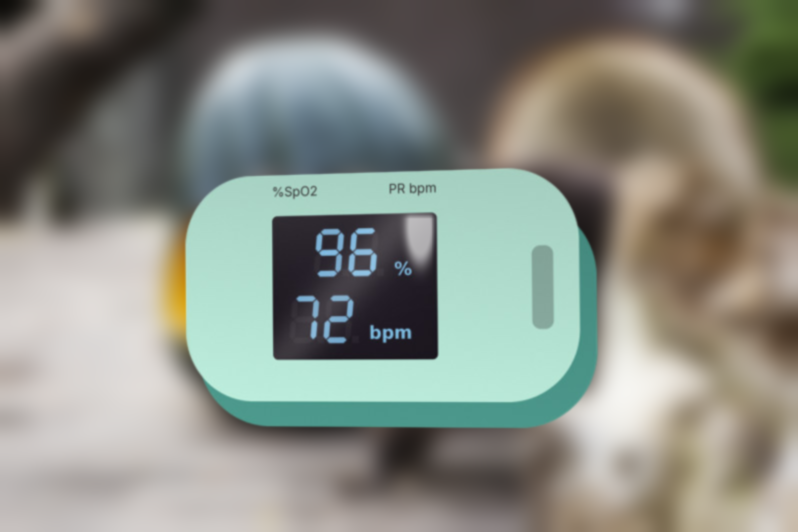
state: 96 %
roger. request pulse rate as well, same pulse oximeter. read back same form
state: 72 bpm
